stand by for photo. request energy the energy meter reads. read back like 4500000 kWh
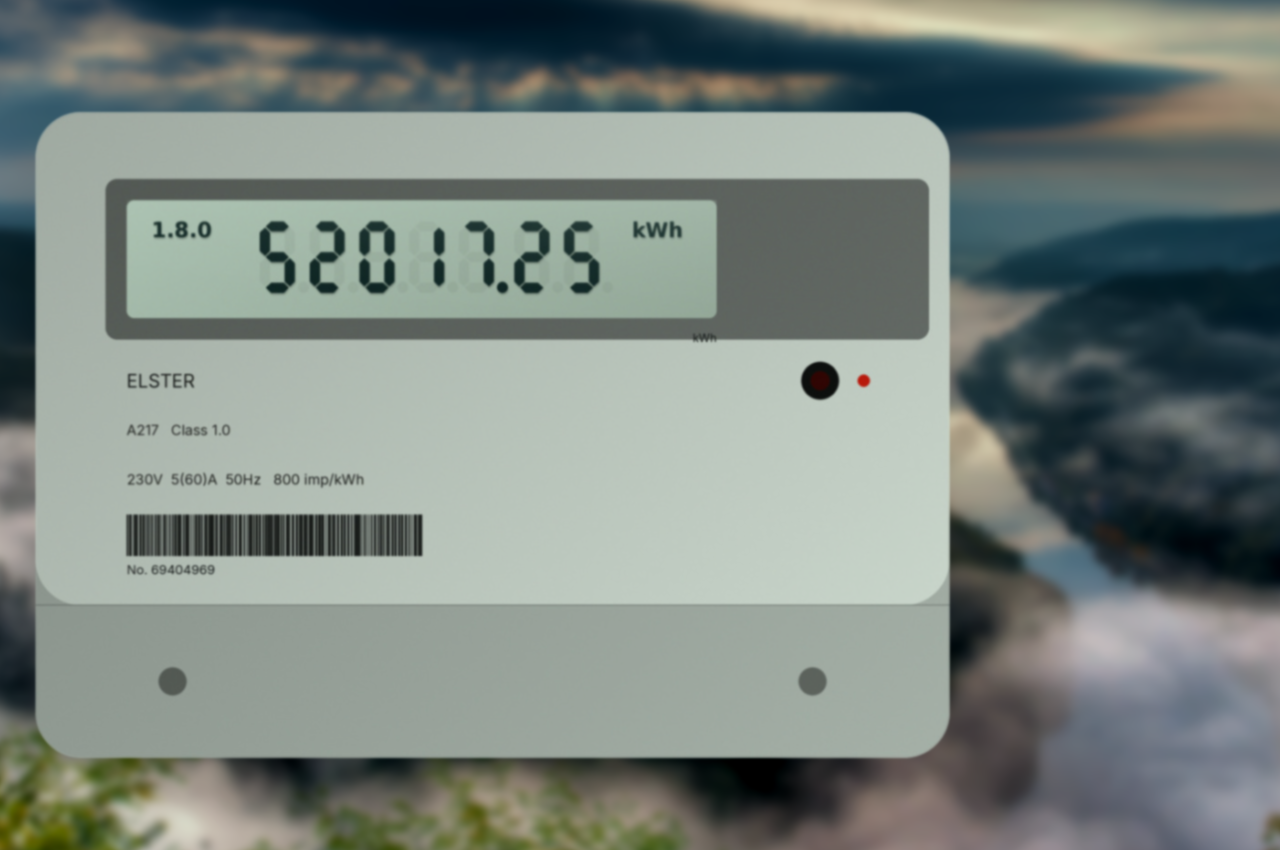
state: 52017.25 kWh
